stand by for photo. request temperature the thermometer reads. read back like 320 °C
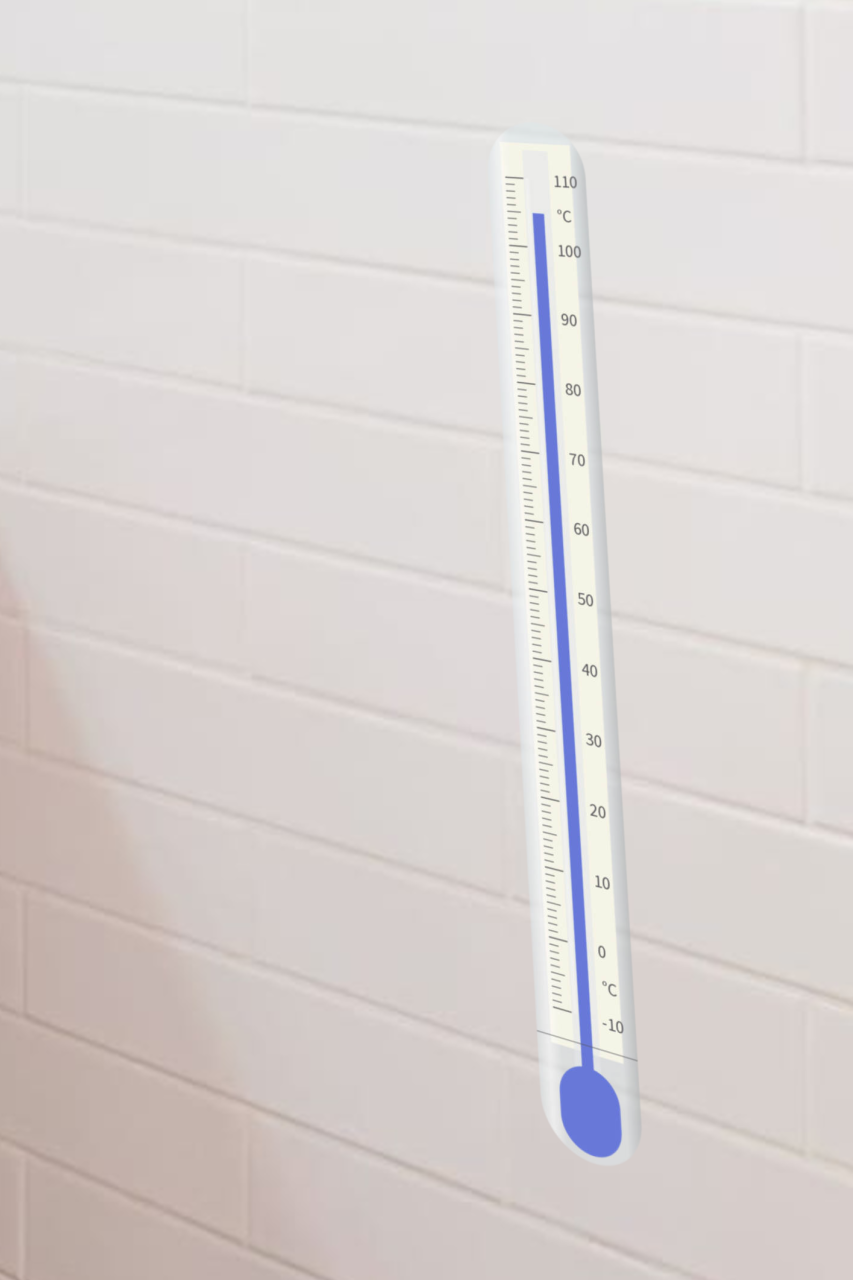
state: 105 °C
